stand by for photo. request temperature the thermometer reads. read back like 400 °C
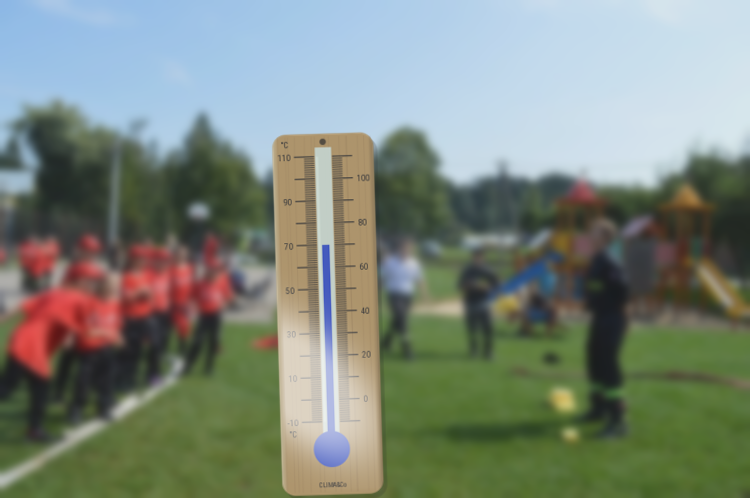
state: 70 °C
